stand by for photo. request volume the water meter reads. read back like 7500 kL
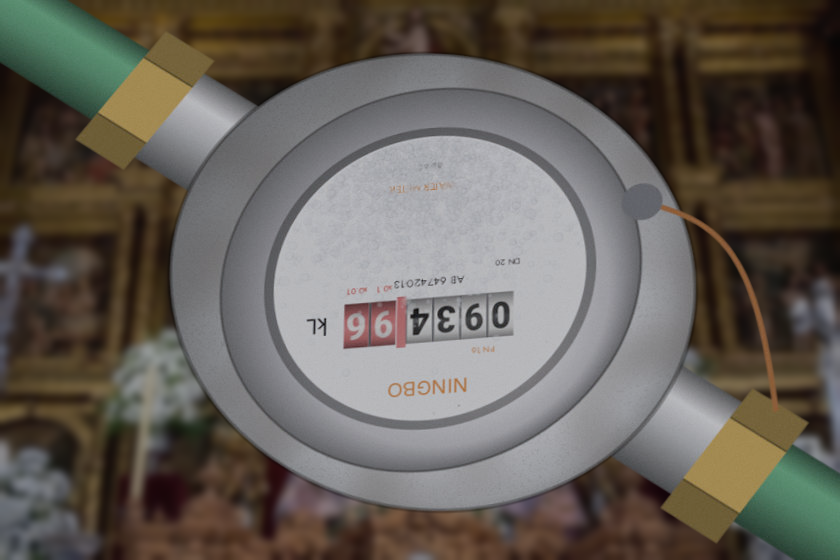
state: 934.96 kL
